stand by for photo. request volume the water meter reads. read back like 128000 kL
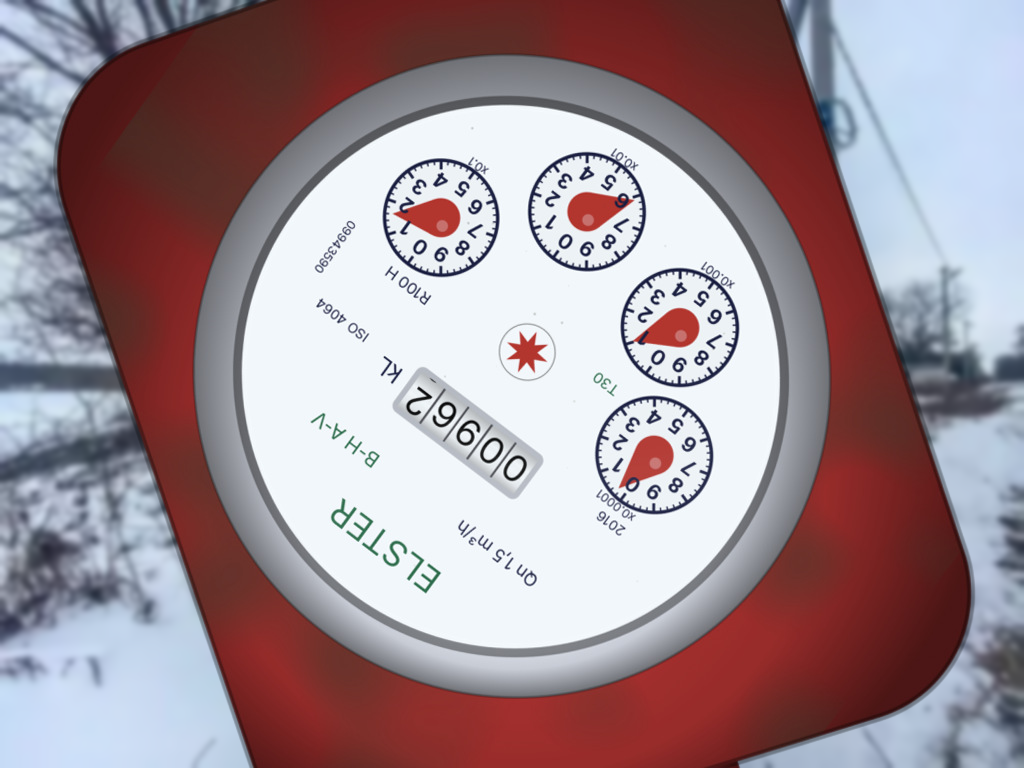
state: 962.1610 kL
